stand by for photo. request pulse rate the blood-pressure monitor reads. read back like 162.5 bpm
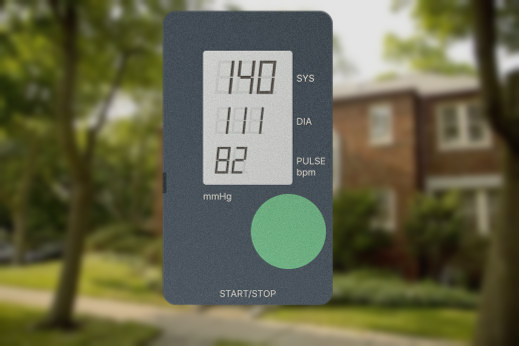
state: 82 bpm
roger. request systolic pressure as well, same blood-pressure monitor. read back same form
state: 140 mmHg
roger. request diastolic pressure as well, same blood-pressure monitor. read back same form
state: 111 mmHg
